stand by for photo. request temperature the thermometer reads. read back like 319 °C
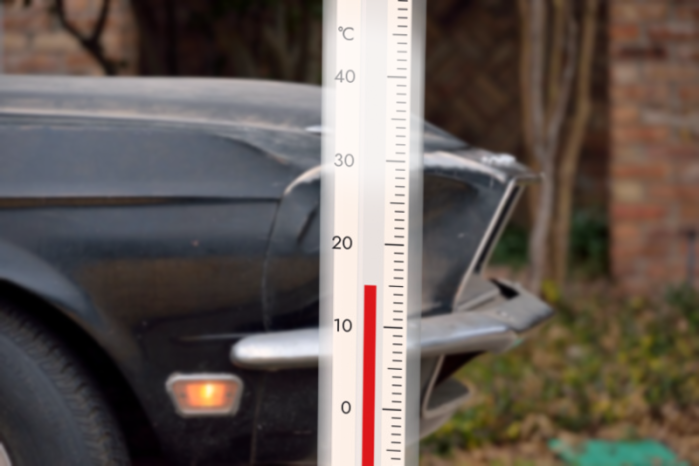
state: 15 °C
